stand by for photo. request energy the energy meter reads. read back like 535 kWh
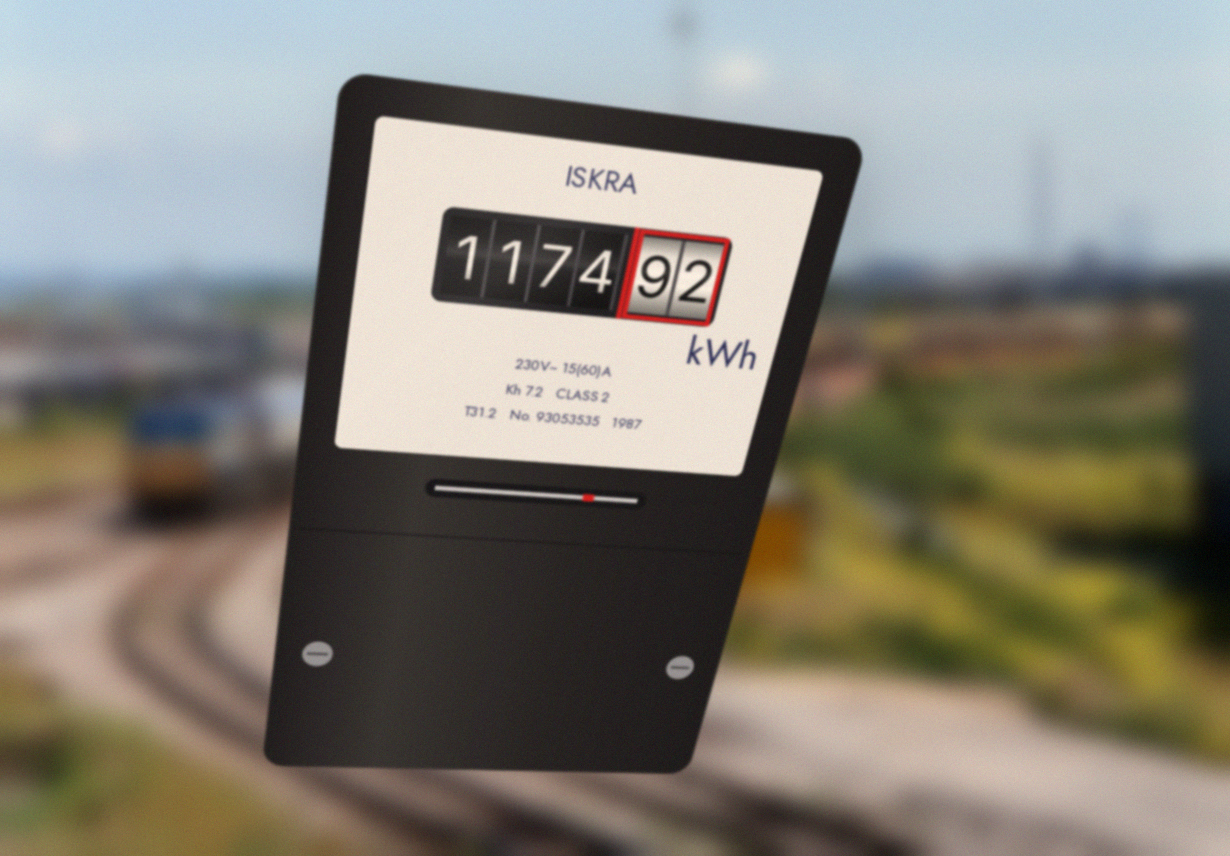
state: 1174.92 kWh
